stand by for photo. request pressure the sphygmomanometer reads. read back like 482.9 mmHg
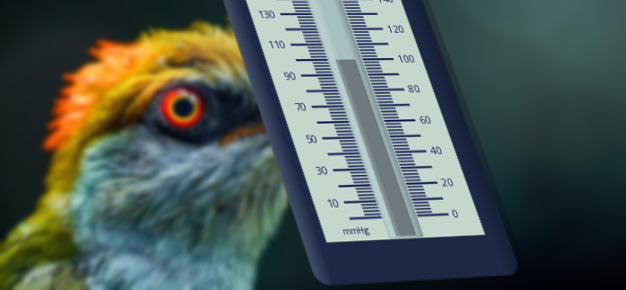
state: 100 mmHg
